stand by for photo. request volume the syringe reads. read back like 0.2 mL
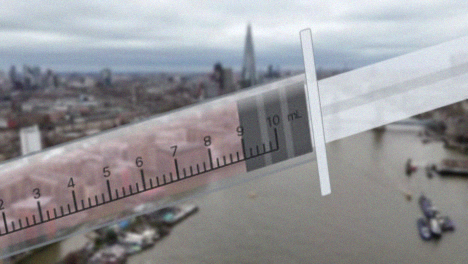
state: 9 mL
